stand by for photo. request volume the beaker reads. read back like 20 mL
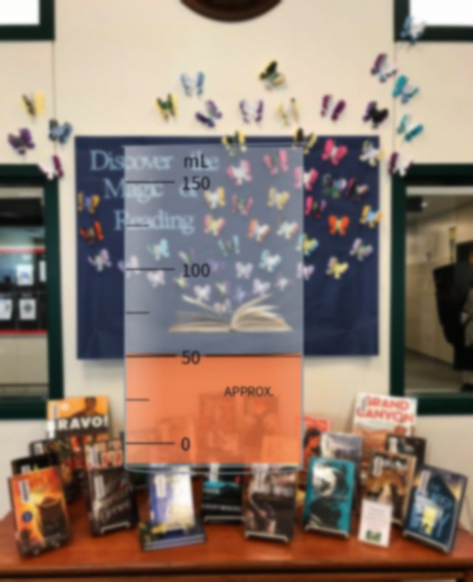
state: 50 mL
